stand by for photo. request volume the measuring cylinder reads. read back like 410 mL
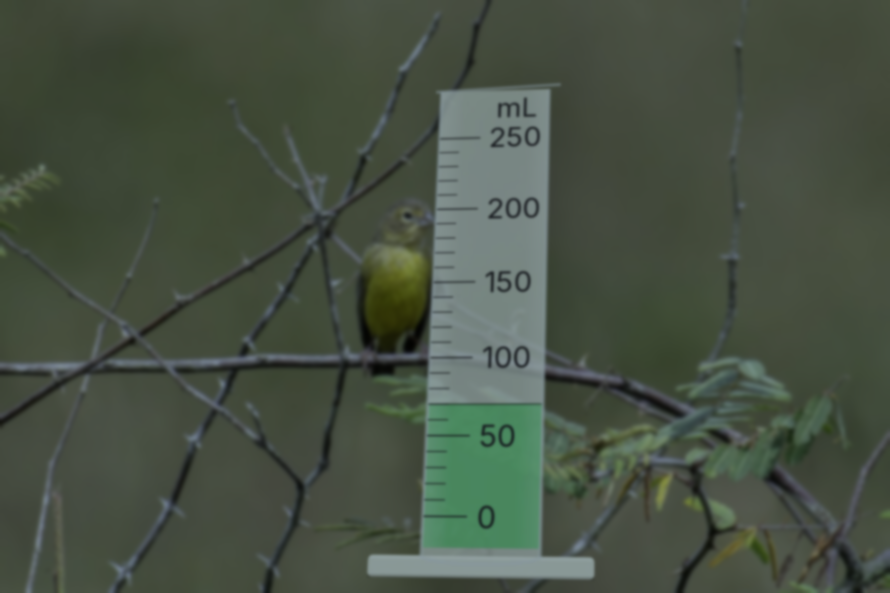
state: 70 mL
